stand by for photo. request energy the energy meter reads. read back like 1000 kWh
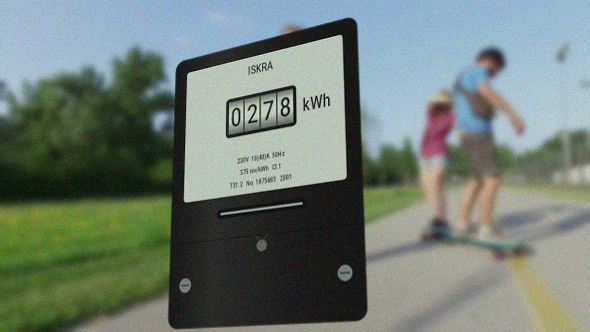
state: 278 kWh
